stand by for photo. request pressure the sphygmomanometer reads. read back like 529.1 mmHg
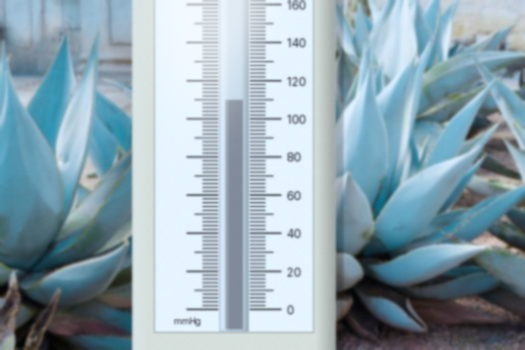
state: 110 mmHg
